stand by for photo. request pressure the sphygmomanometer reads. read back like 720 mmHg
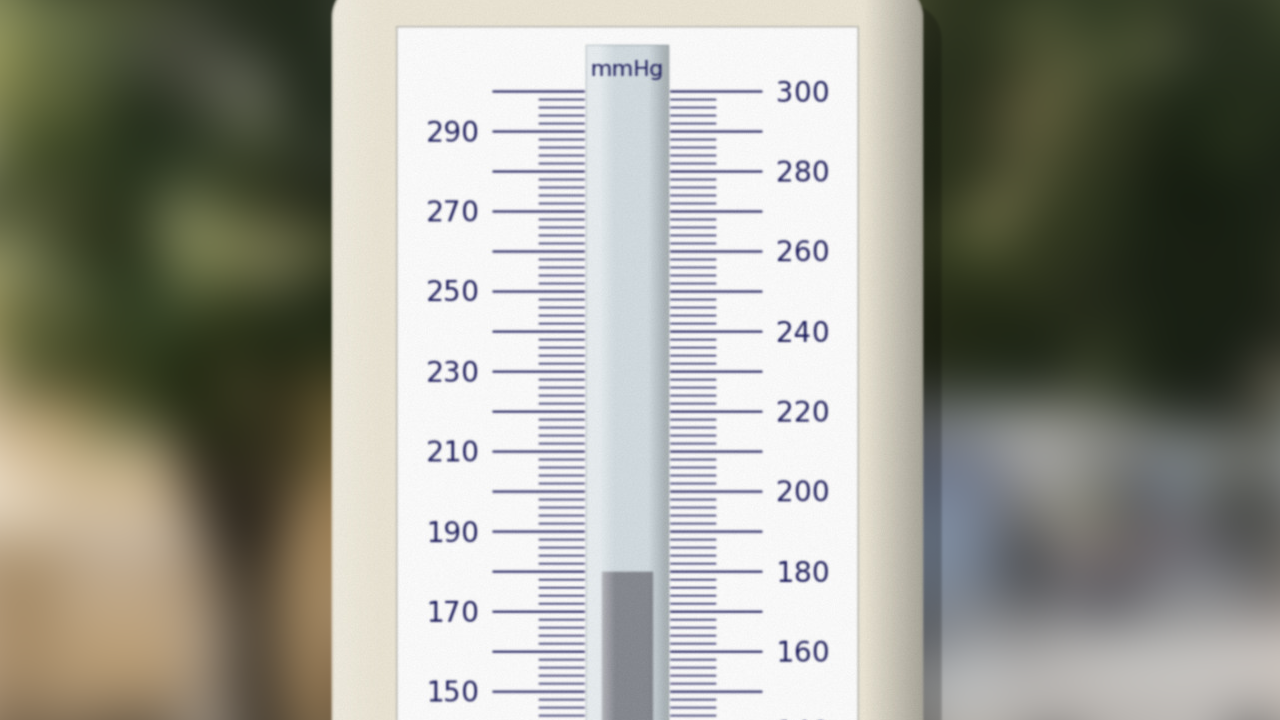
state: 180 mmHg
